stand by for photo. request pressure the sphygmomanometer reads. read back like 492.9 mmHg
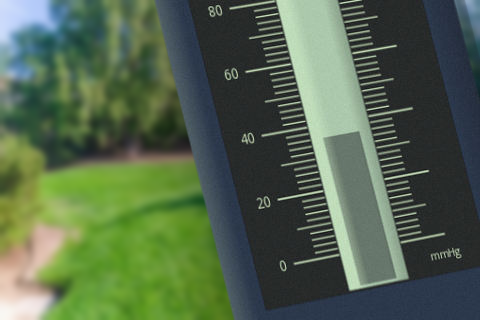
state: 36 mmHg
